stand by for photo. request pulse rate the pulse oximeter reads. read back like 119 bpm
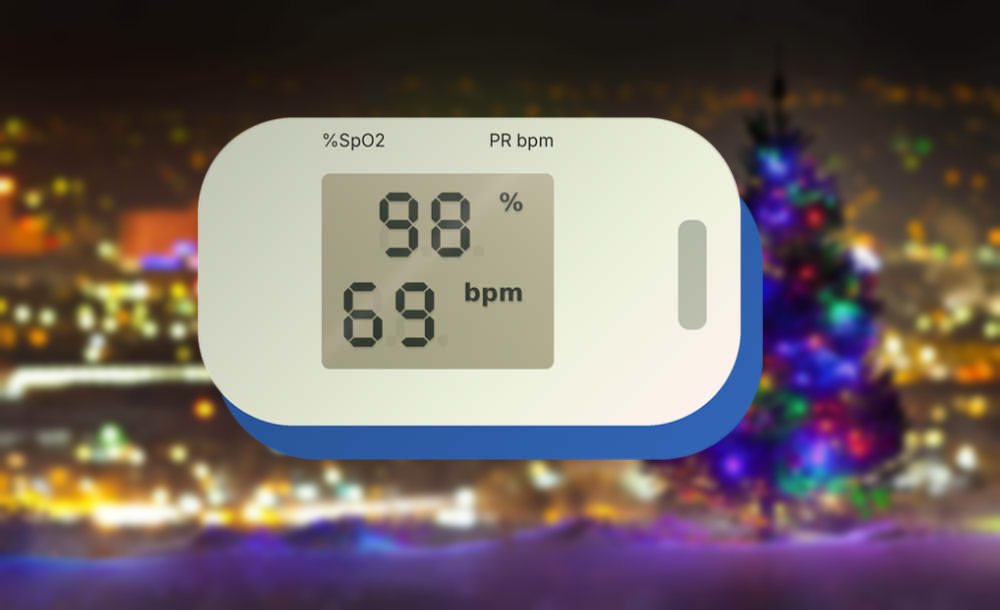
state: 69 bpm
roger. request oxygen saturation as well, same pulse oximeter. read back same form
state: 98 %
